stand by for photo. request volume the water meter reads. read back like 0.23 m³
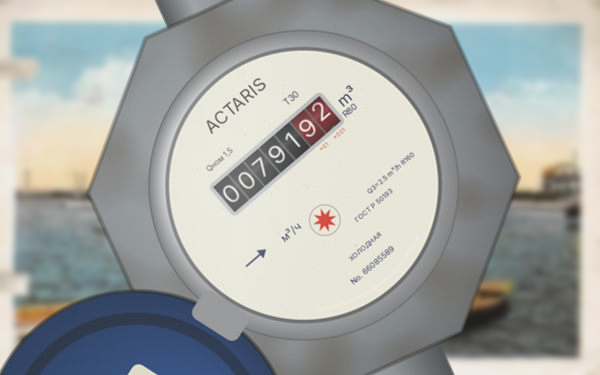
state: 791.92 m³
